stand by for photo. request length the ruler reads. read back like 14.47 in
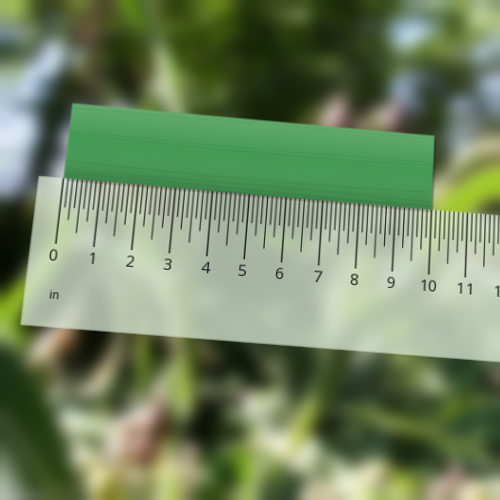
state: 10 in
